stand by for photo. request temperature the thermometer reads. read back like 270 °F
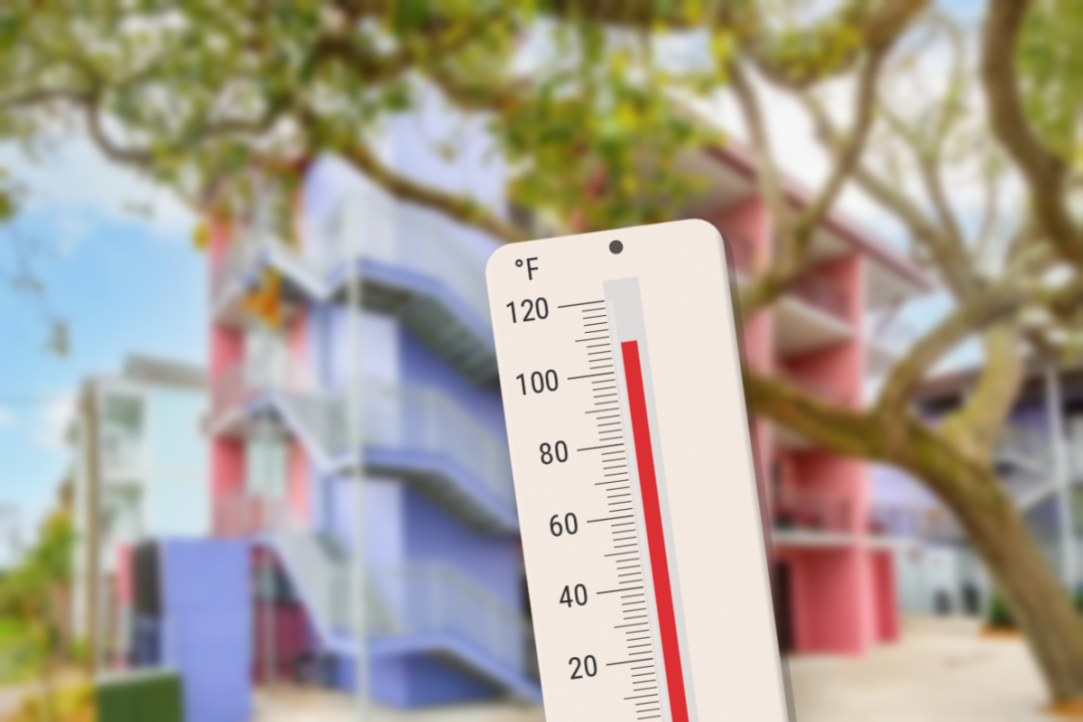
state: 108 °F
